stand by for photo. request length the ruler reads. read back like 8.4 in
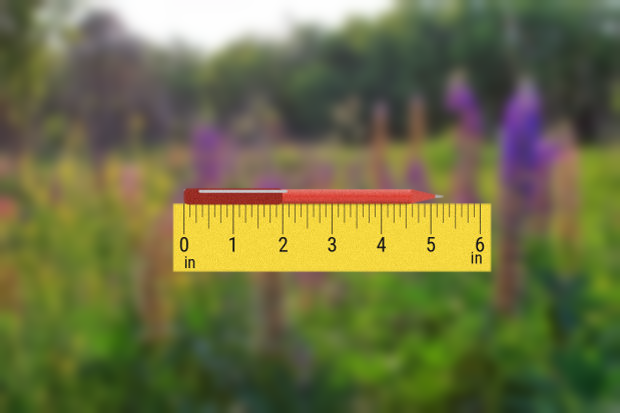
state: 5.25 in
